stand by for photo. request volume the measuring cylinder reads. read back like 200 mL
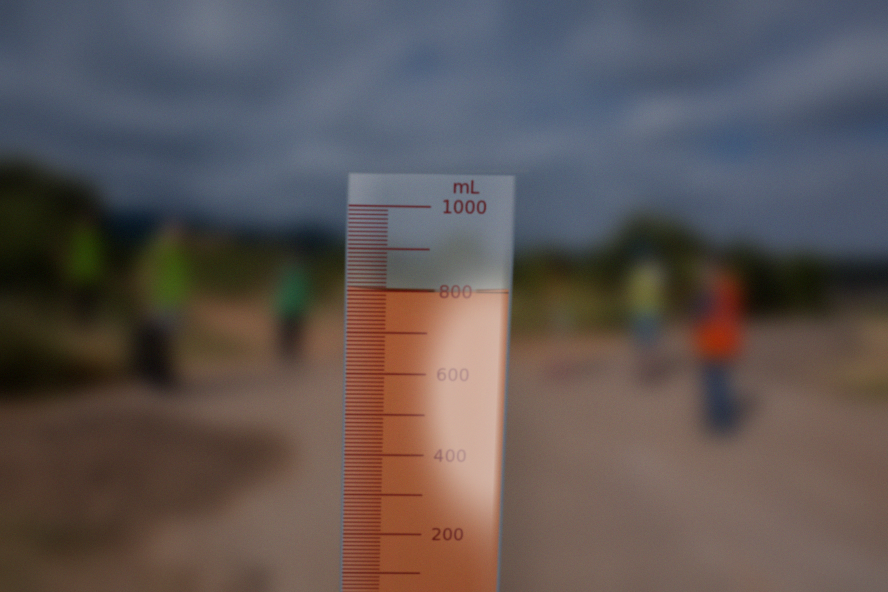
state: 800 mL
